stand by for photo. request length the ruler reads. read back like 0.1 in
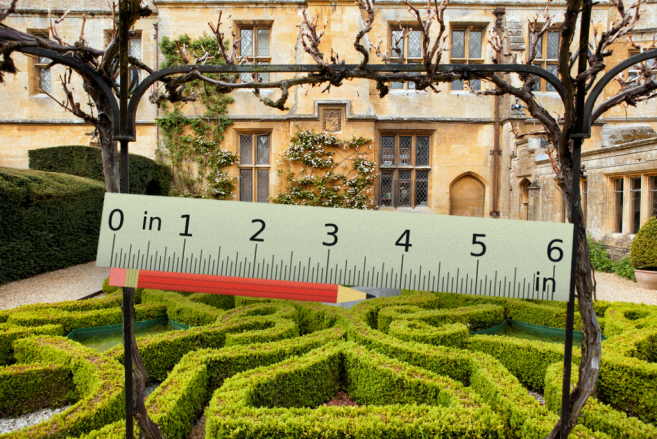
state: 3.6875 in
